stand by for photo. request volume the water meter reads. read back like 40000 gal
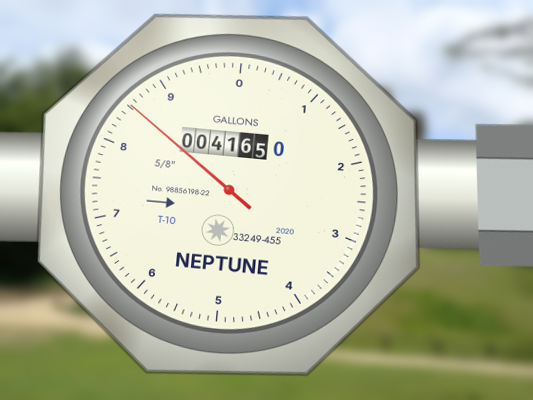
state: 41648.5 gal
